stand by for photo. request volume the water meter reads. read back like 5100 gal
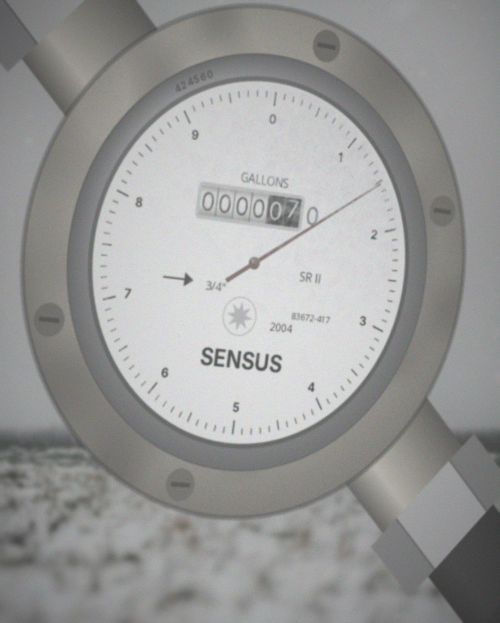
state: 71.5 gal
